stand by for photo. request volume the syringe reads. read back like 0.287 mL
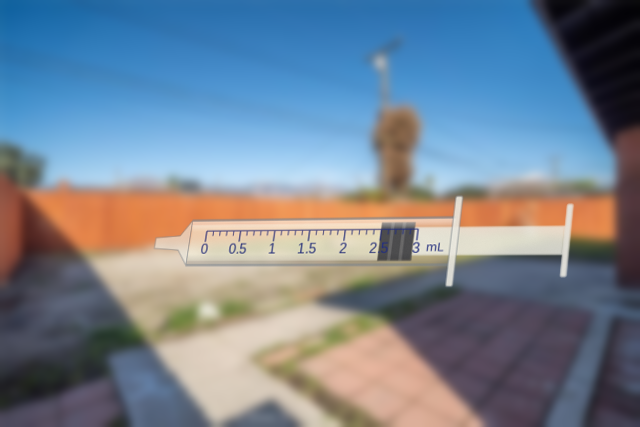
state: 2.5 mL
